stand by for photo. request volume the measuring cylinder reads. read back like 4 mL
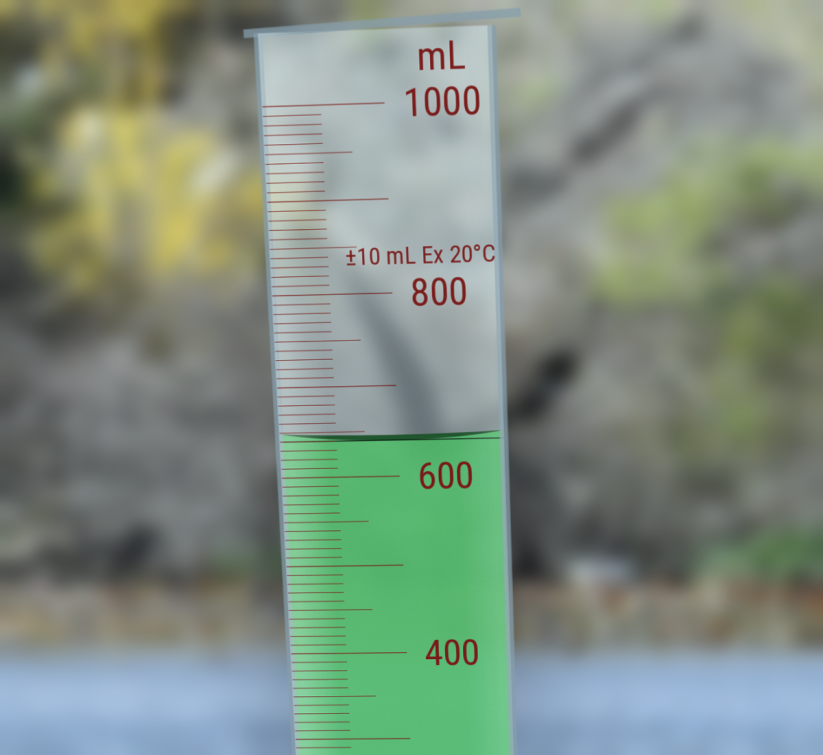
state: 640 mL
